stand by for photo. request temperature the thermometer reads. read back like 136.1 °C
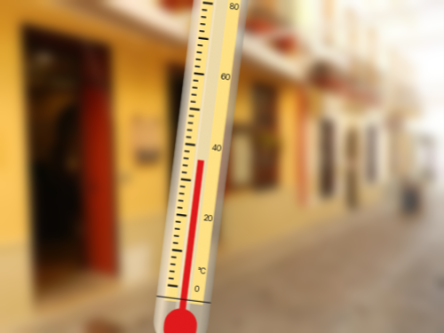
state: 36 °C
